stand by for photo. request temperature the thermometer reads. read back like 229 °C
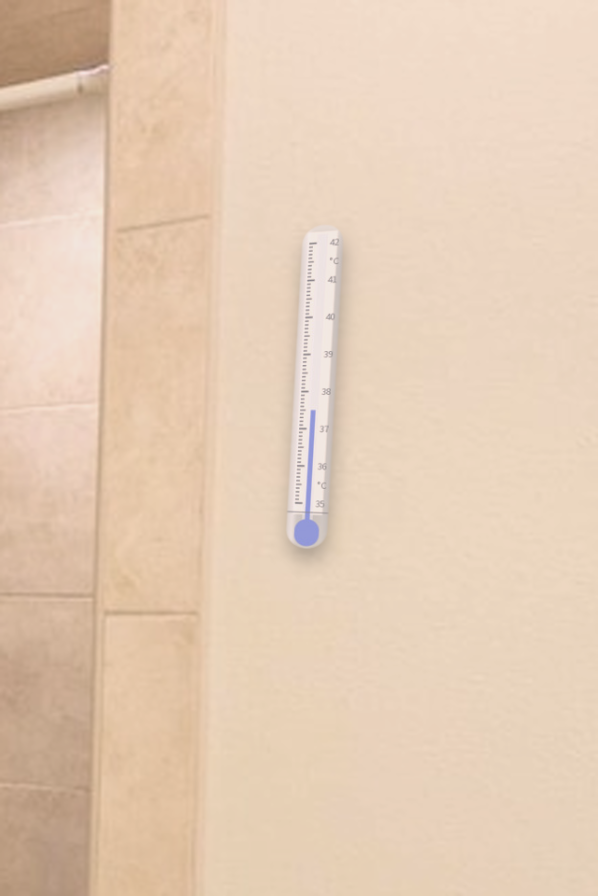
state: 37.5 °C
